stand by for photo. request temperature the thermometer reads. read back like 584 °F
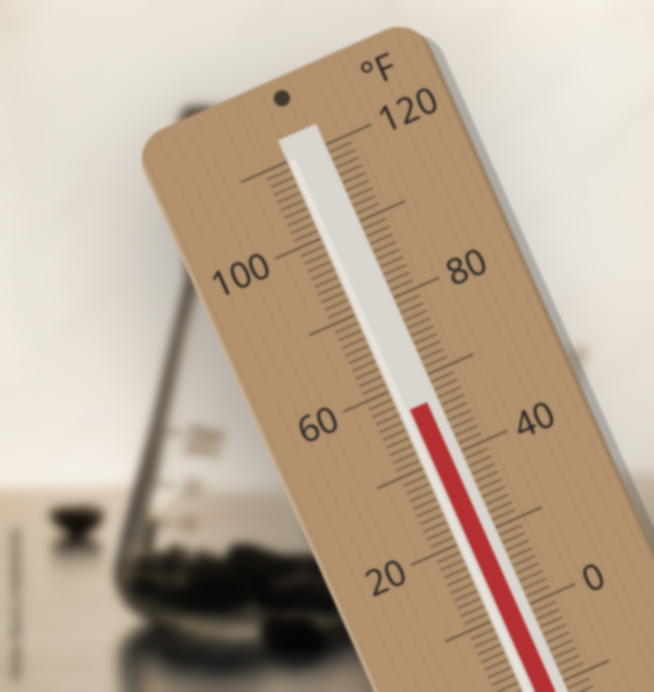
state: 54 °F
